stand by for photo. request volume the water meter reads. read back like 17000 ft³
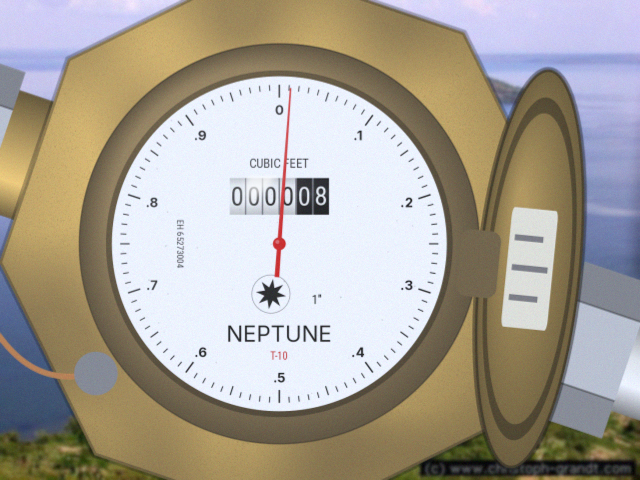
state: 8.01 ft³
